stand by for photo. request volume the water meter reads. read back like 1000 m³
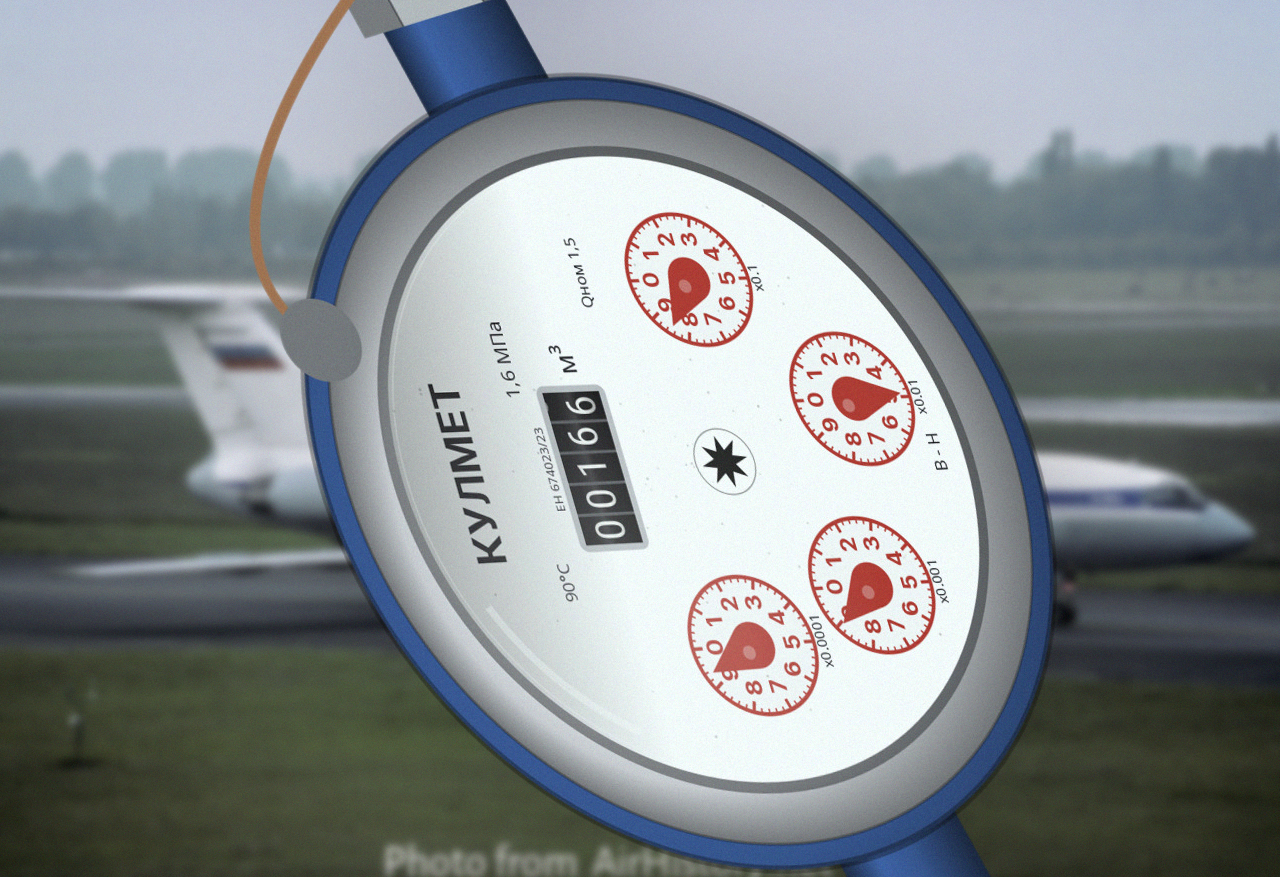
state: 165.8489 m³
